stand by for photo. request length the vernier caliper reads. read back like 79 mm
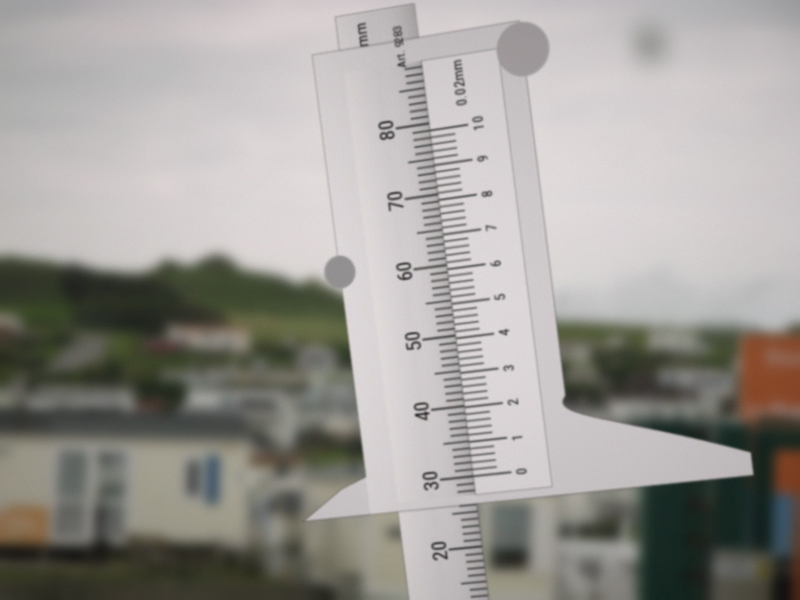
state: 30.0 mm
